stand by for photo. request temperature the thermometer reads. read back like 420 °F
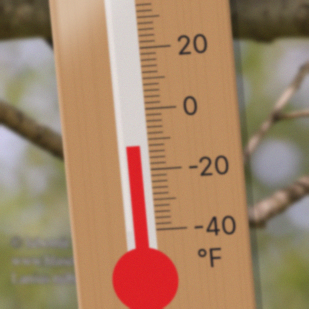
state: -12 °F
